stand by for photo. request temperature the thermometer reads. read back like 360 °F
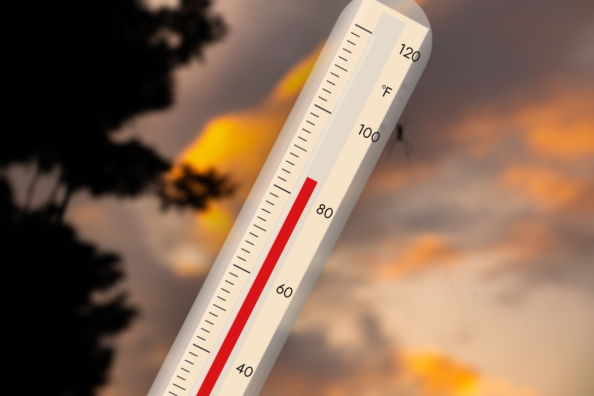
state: 85 °F
